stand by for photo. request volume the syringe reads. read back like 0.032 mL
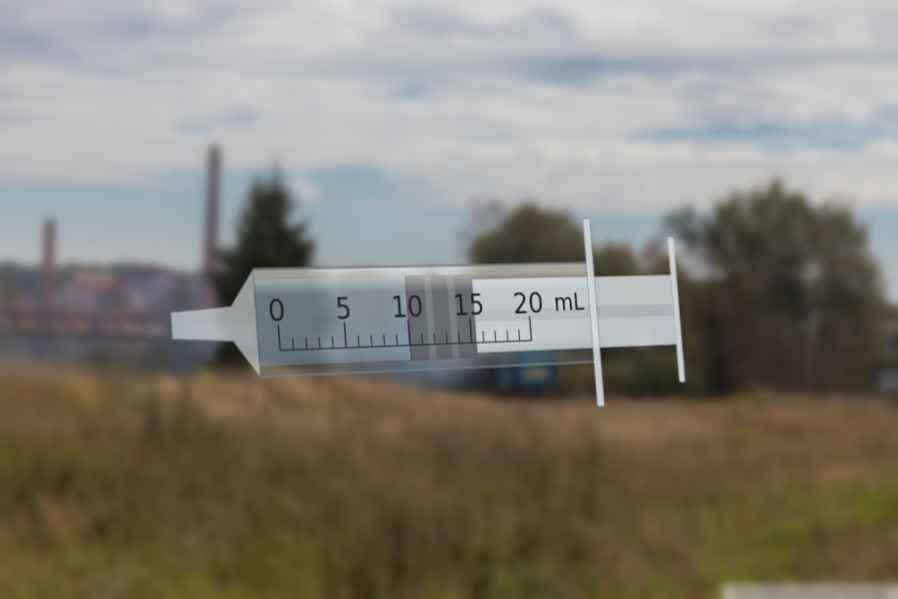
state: 10 mL
